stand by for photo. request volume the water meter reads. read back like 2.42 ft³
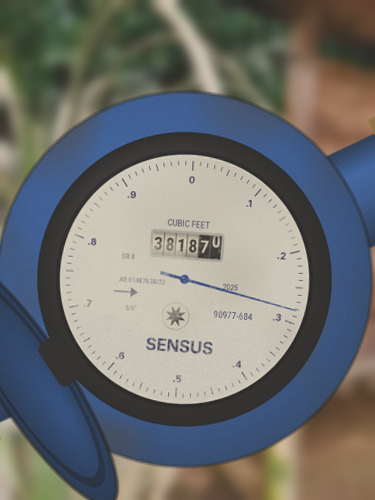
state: 381870.28 ft³
